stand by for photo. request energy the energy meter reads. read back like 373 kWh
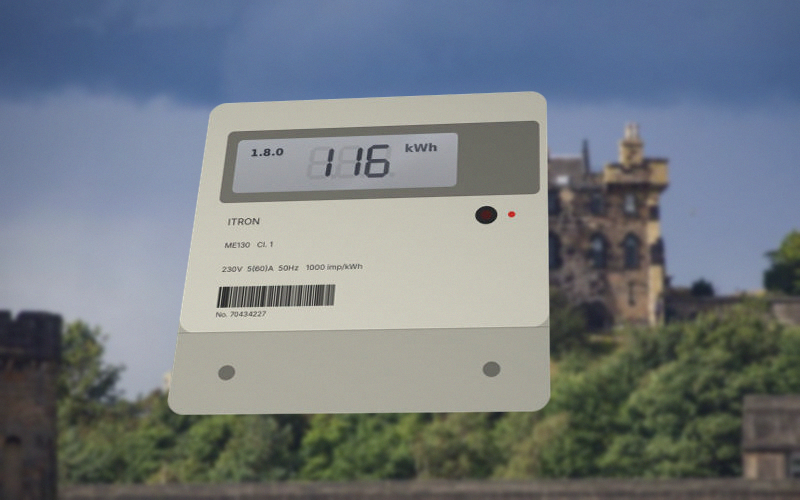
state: 116 kWh
